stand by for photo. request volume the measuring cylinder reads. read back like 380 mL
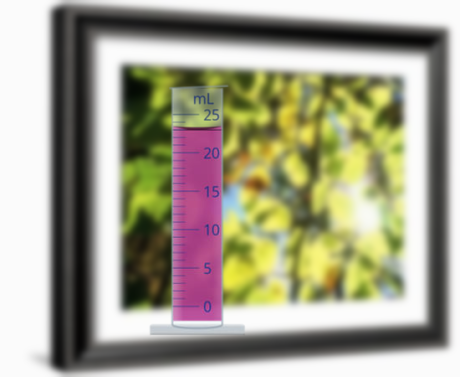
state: 23 mL
